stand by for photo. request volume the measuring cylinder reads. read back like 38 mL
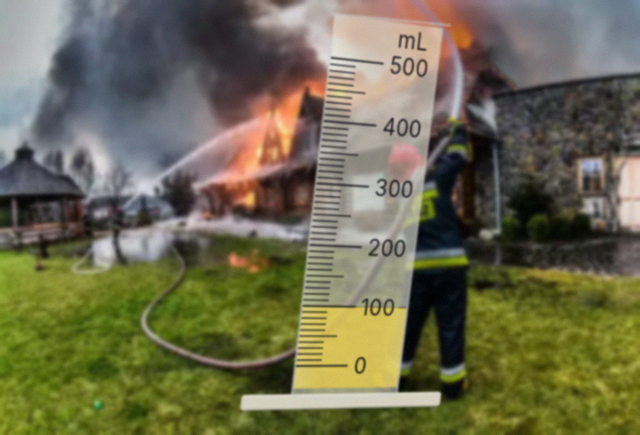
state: 100 mL
